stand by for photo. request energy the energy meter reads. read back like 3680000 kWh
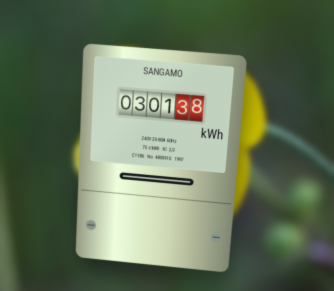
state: 301.38 kWh
